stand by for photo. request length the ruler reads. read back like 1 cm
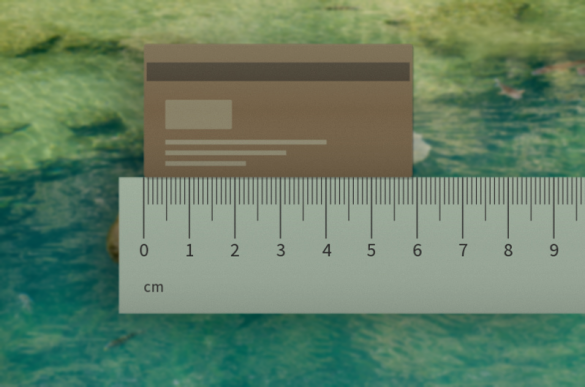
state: 5.9 cm
